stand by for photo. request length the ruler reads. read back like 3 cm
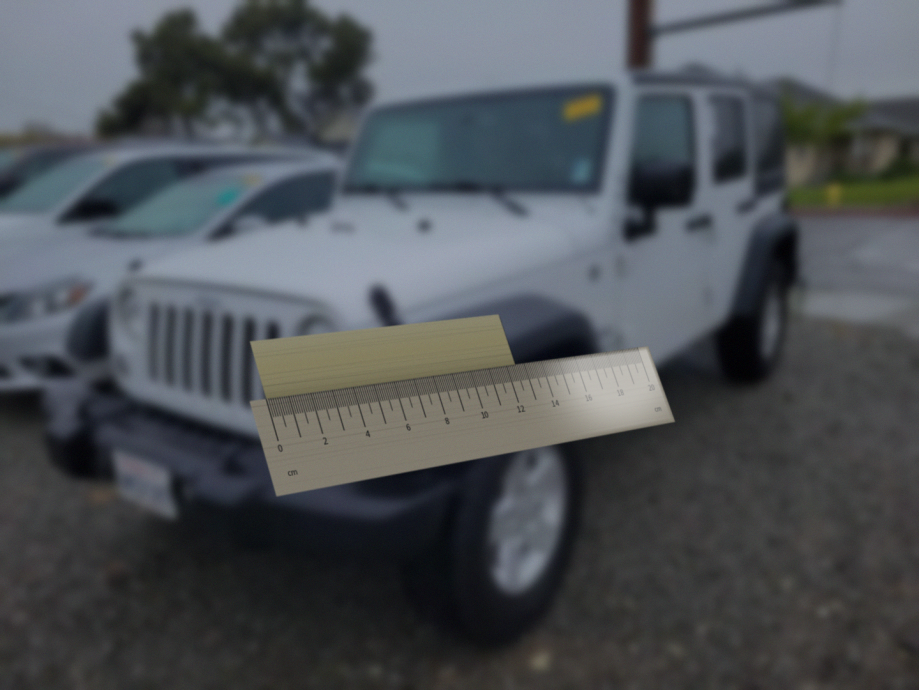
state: 12.5 cm
